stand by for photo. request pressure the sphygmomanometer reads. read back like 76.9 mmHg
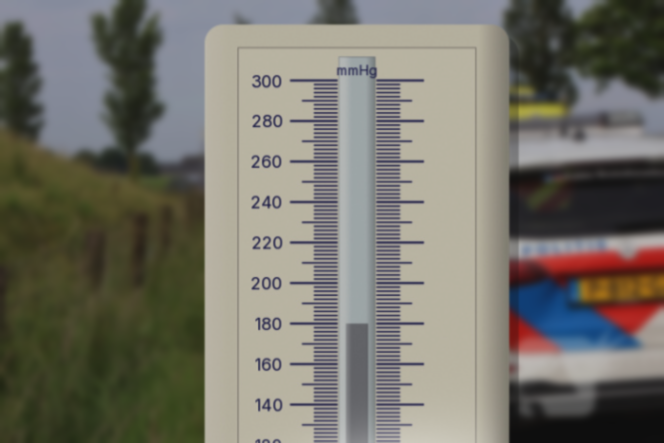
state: 180 mmHg
